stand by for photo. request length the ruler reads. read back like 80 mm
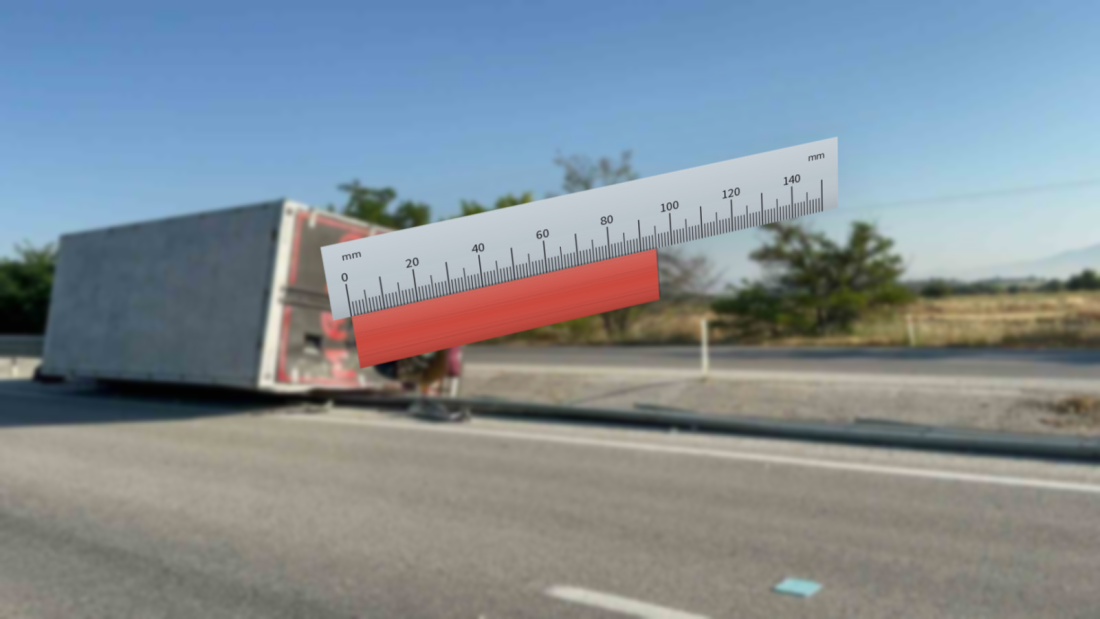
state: 95 mm
